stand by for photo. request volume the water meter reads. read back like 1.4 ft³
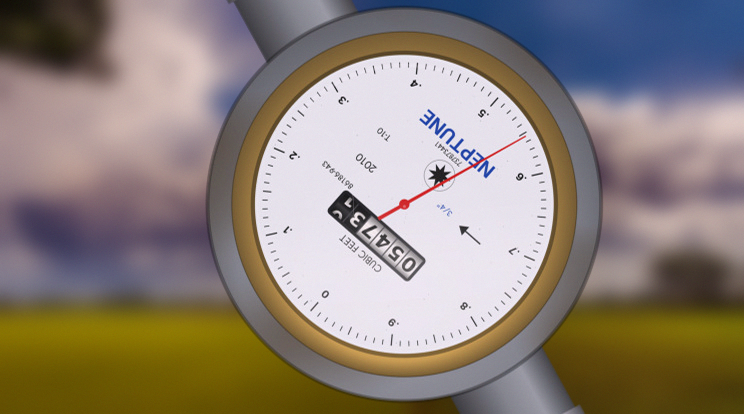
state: 54730.55 ft³
